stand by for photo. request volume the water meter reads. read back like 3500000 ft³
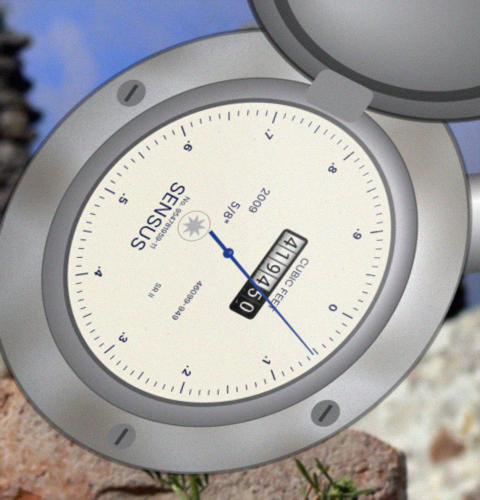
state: 419450.05 ft³
